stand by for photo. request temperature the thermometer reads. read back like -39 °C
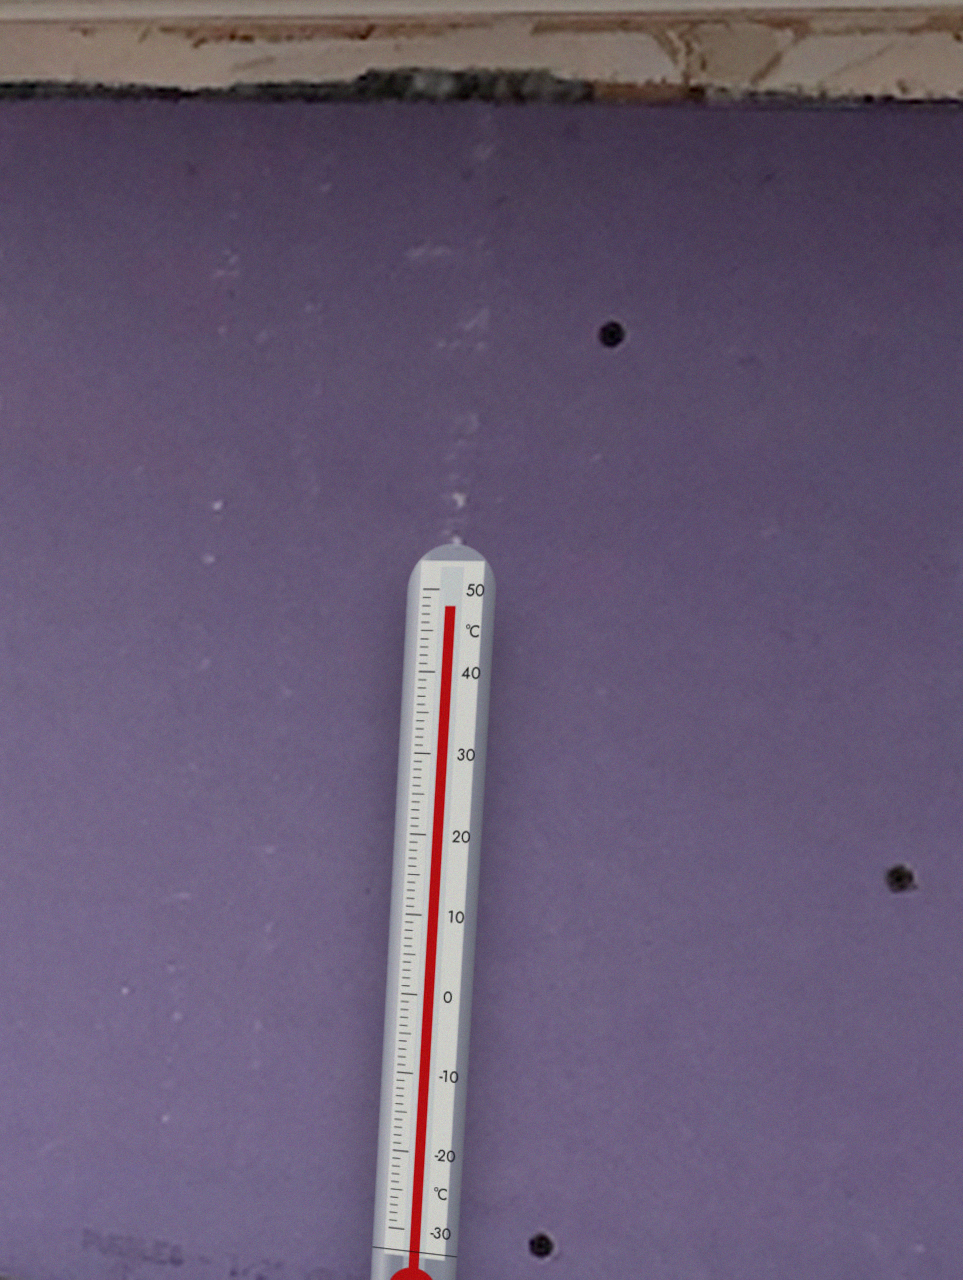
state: 48 °C
